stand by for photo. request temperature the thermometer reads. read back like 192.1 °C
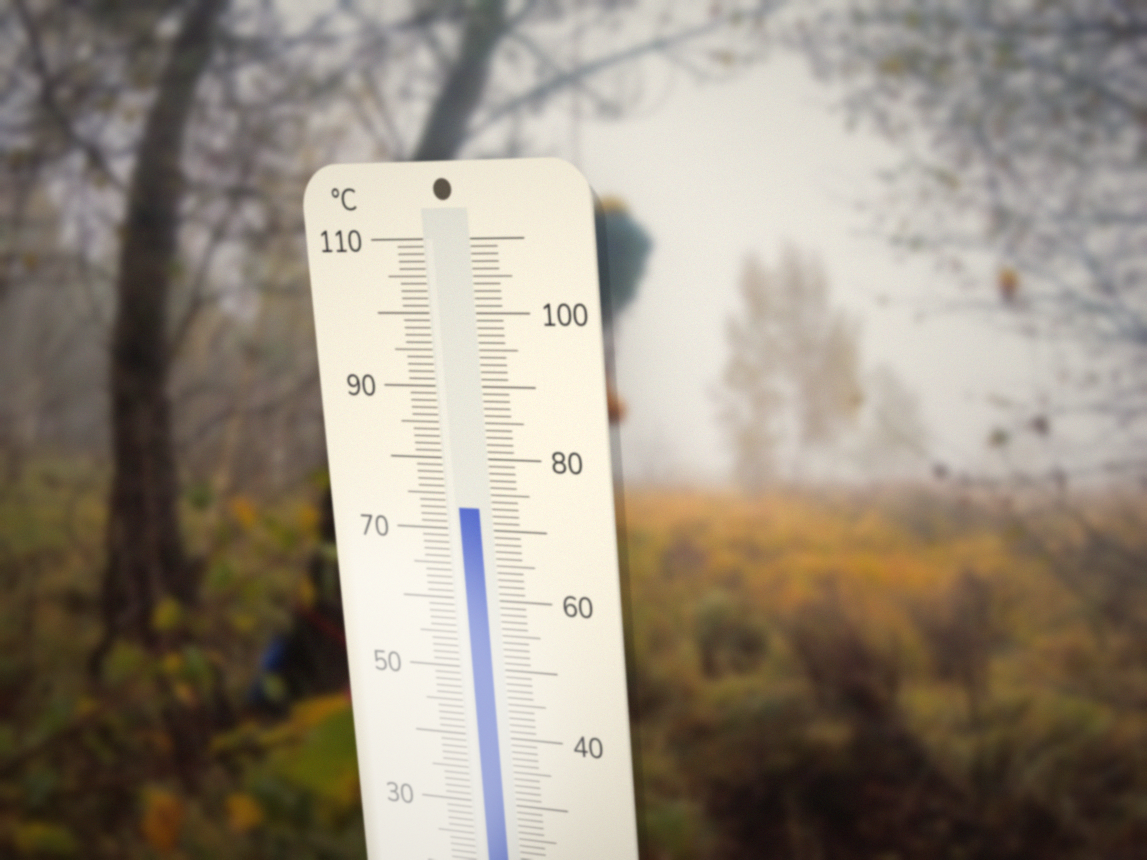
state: 73 °C
